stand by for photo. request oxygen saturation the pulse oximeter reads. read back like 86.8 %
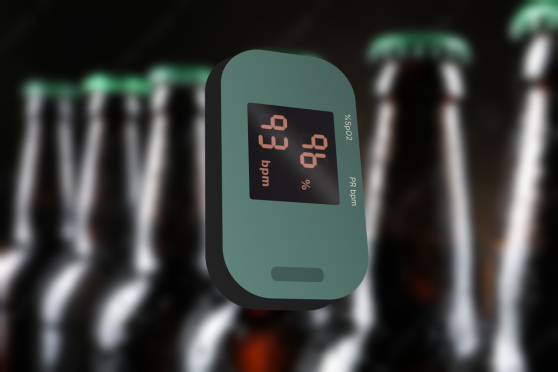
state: 96 %
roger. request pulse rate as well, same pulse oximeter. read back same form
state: 93 bpm
